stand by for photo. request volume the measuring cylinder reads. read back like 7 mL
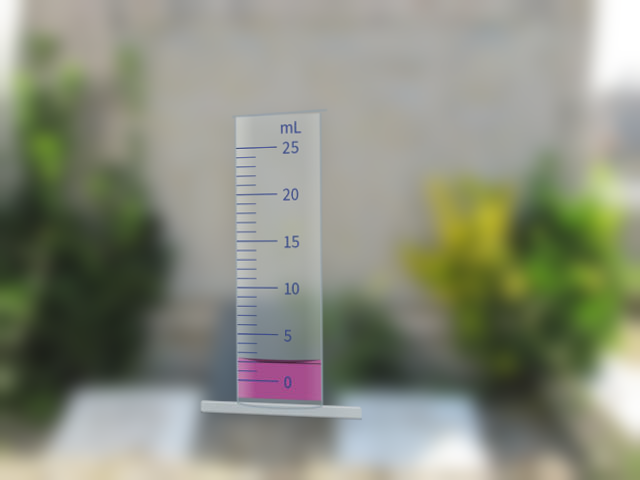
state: 2 mL
